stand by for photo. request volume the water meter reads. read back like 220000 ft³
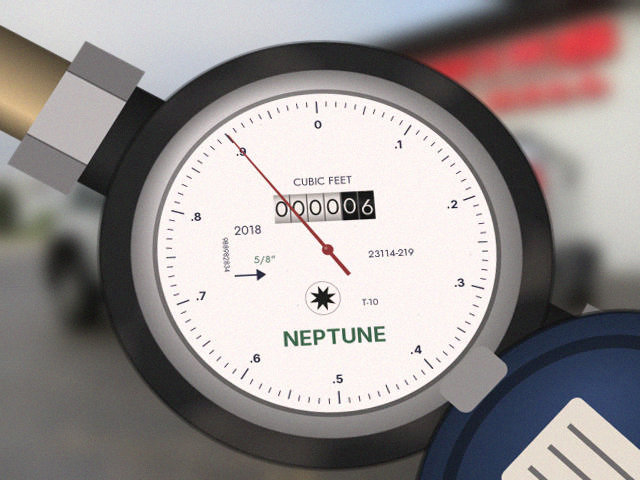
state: 5.90 ft³
